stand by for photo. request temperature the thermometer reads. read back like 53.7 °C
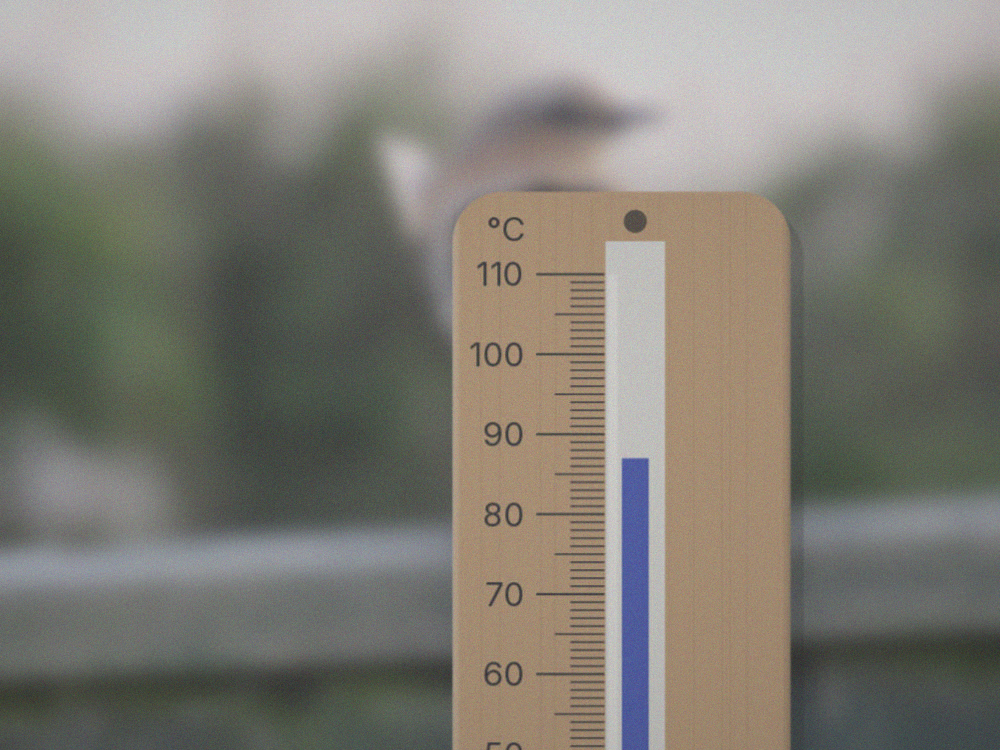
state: 87 °C
